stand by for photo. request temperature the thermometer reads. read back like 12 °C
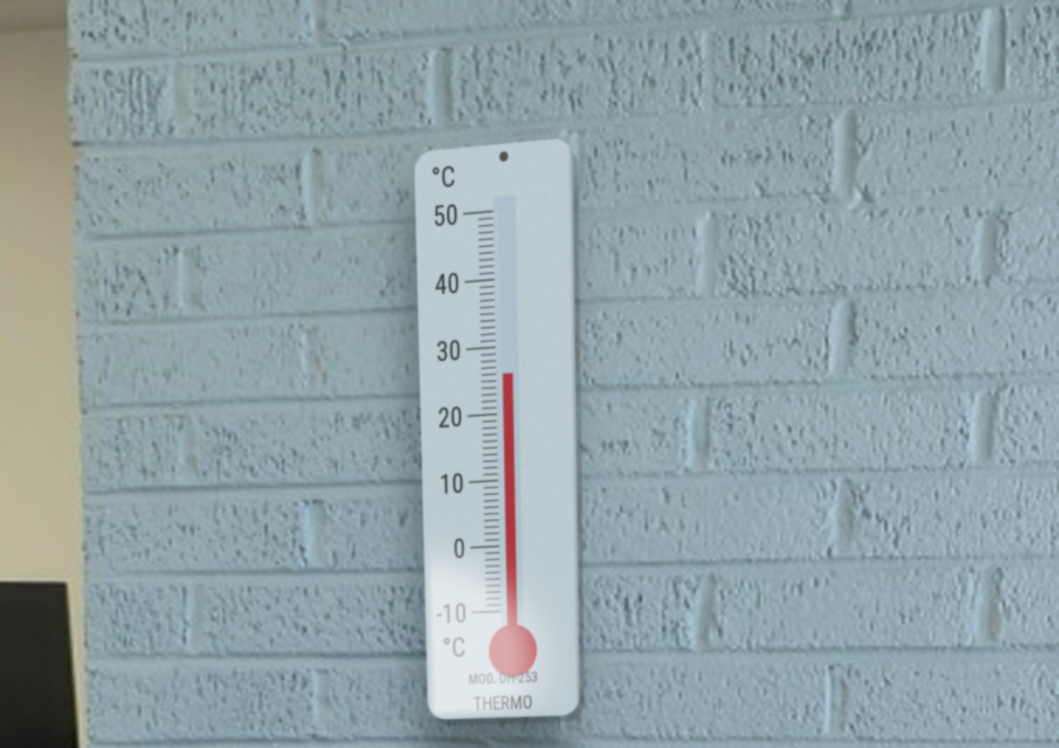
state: 26 °C
